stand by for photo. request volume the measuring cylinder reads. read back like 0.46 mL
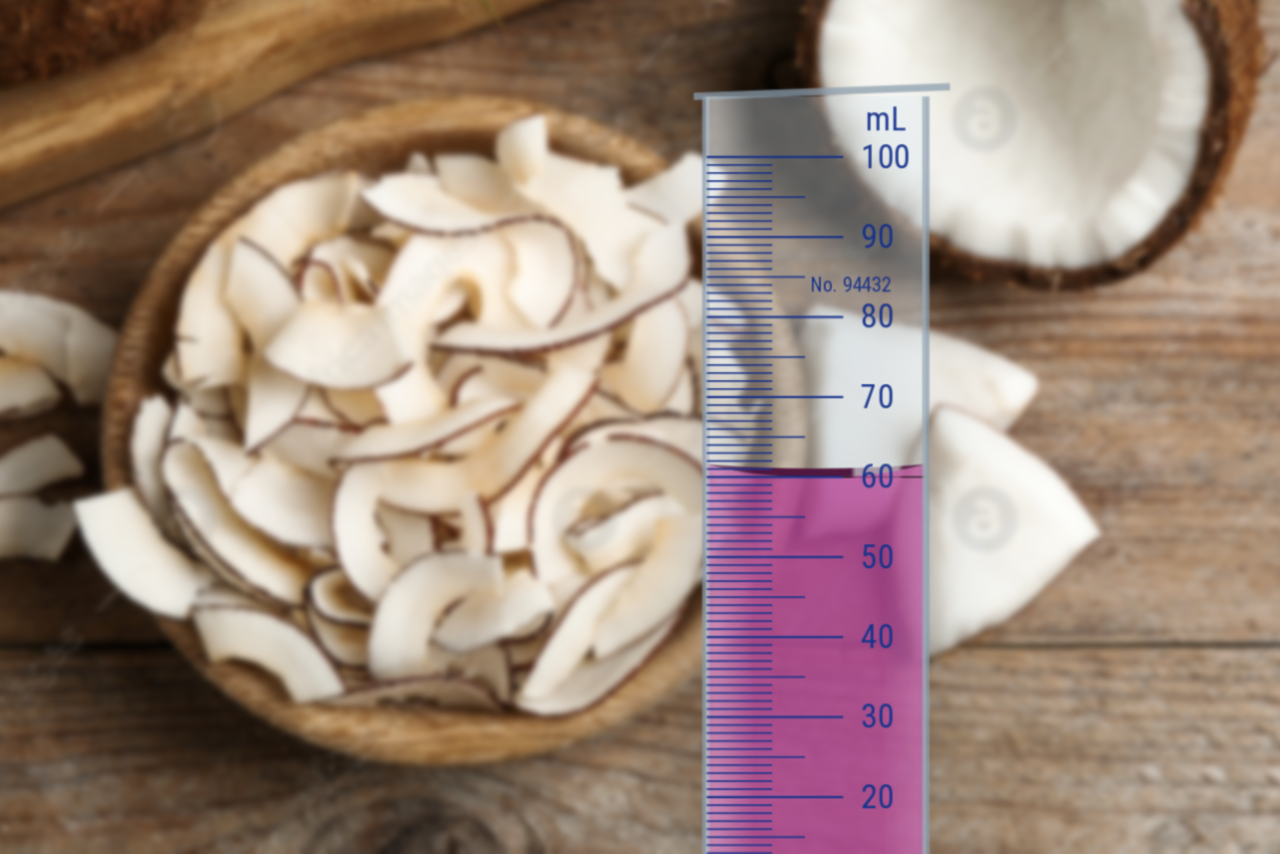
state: 60 mL
